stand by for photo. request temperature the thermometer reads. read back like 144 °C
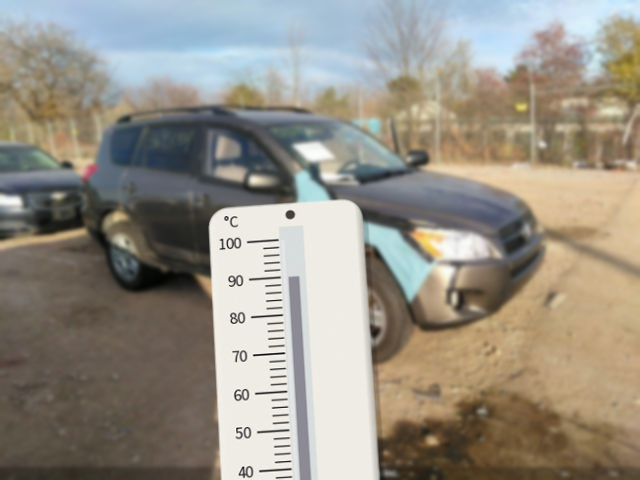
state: 90 °C
